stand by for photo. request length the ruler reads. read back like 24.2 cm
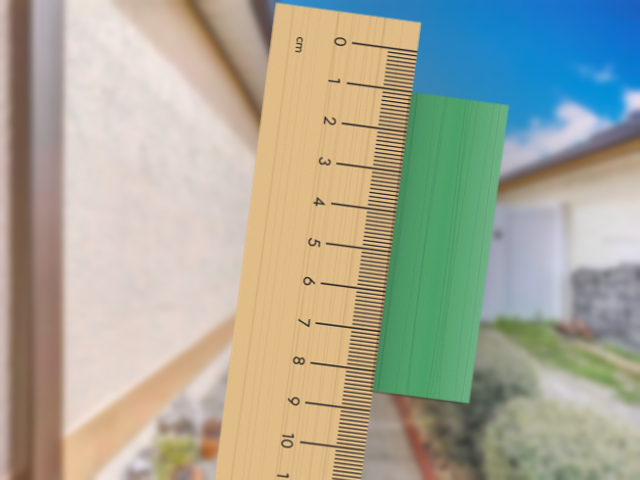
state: 7.5 cm
